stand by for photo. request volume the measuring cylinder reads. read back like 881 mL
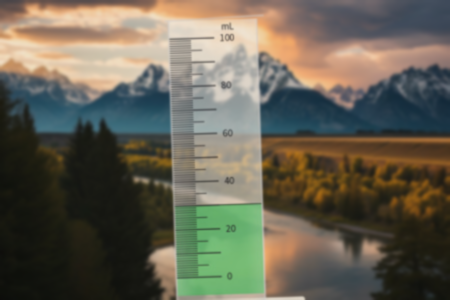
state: 30 mL
